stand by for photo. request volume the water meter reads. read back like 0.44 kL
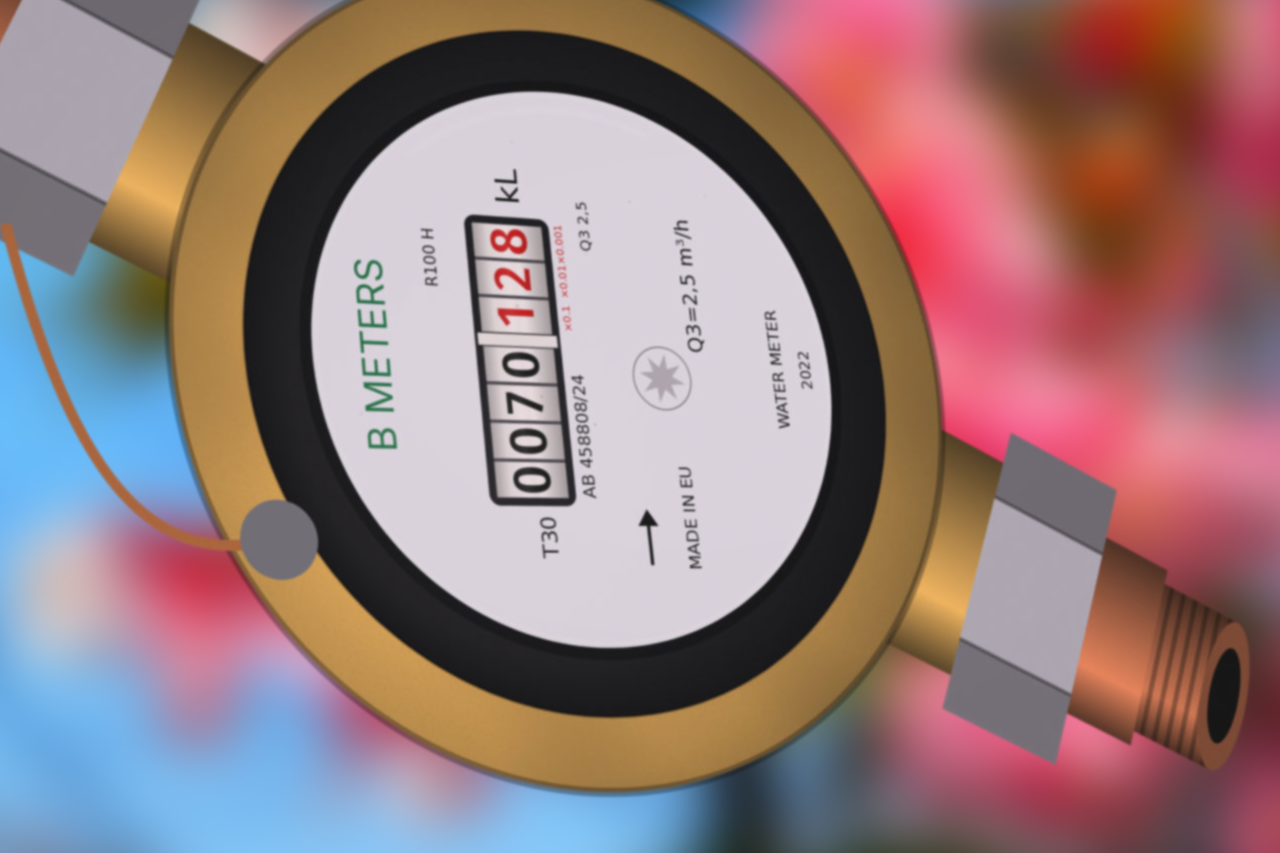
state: 70.128 kL
